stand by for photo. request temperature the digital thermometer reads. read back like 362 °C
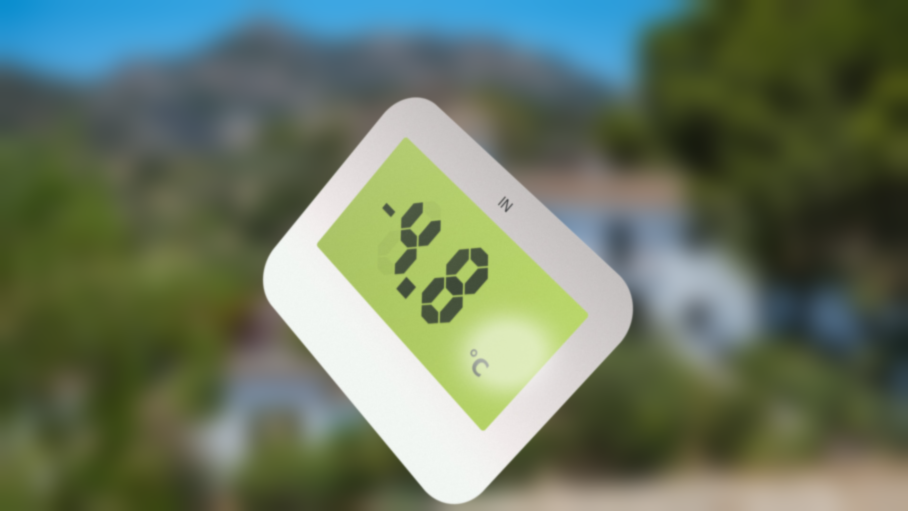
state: -4.8 °C
